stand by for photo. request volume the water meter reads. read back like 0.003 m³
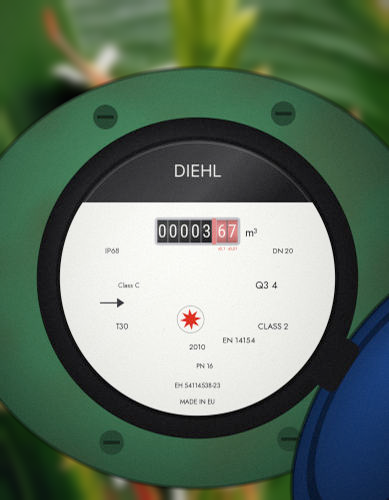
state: 3.67 m³
